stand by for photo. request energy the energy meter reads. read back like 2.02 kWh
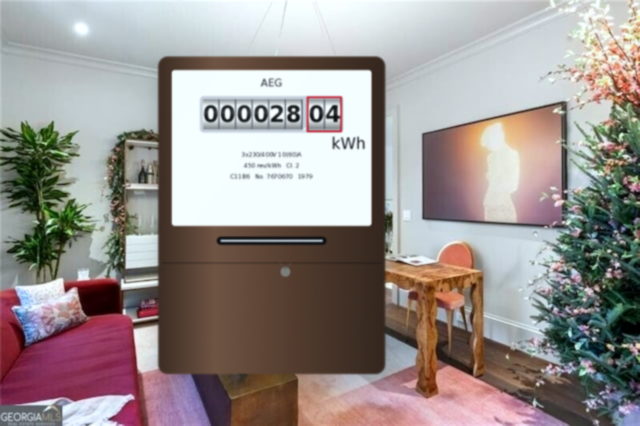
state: 28.04 kWh
